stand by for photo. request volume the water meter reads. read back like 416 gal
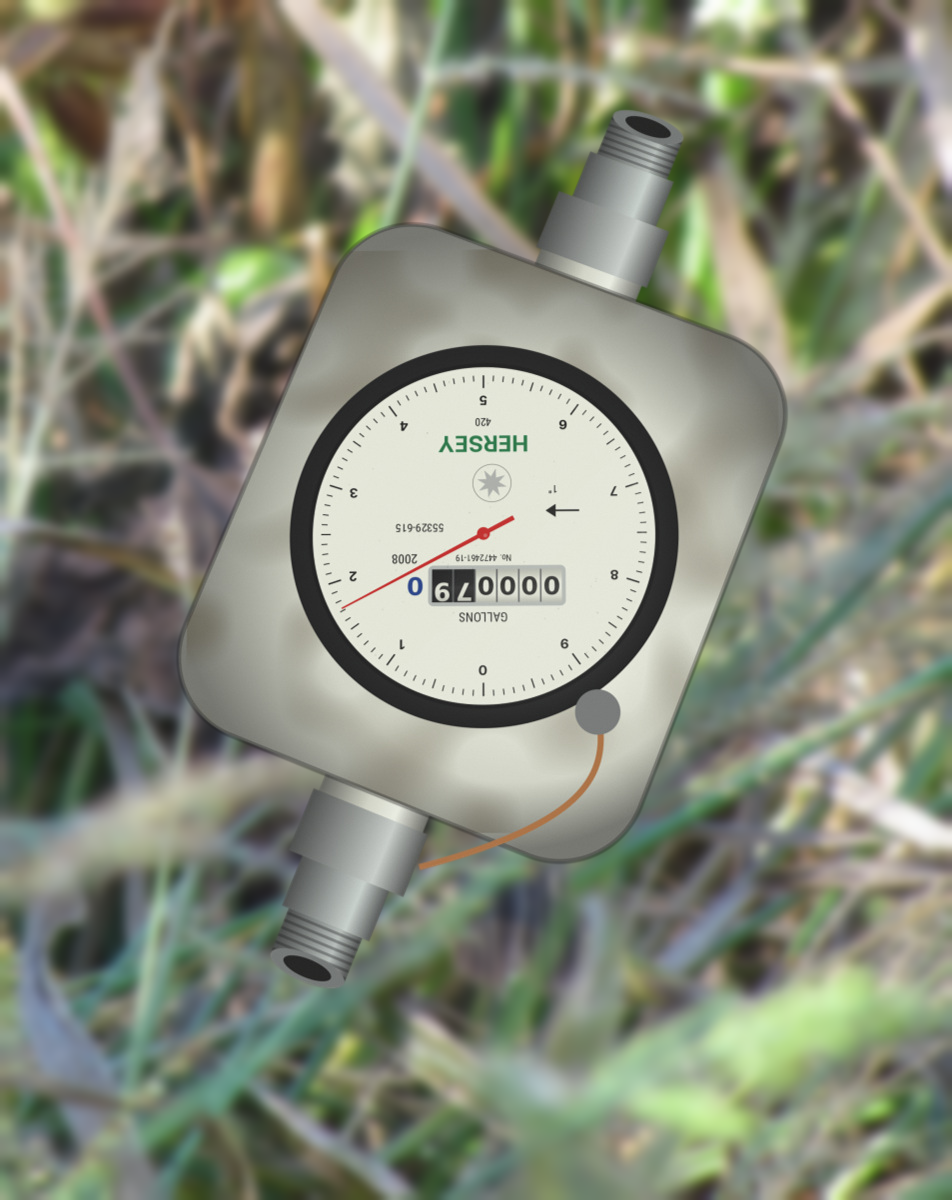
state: 791.7 gal
